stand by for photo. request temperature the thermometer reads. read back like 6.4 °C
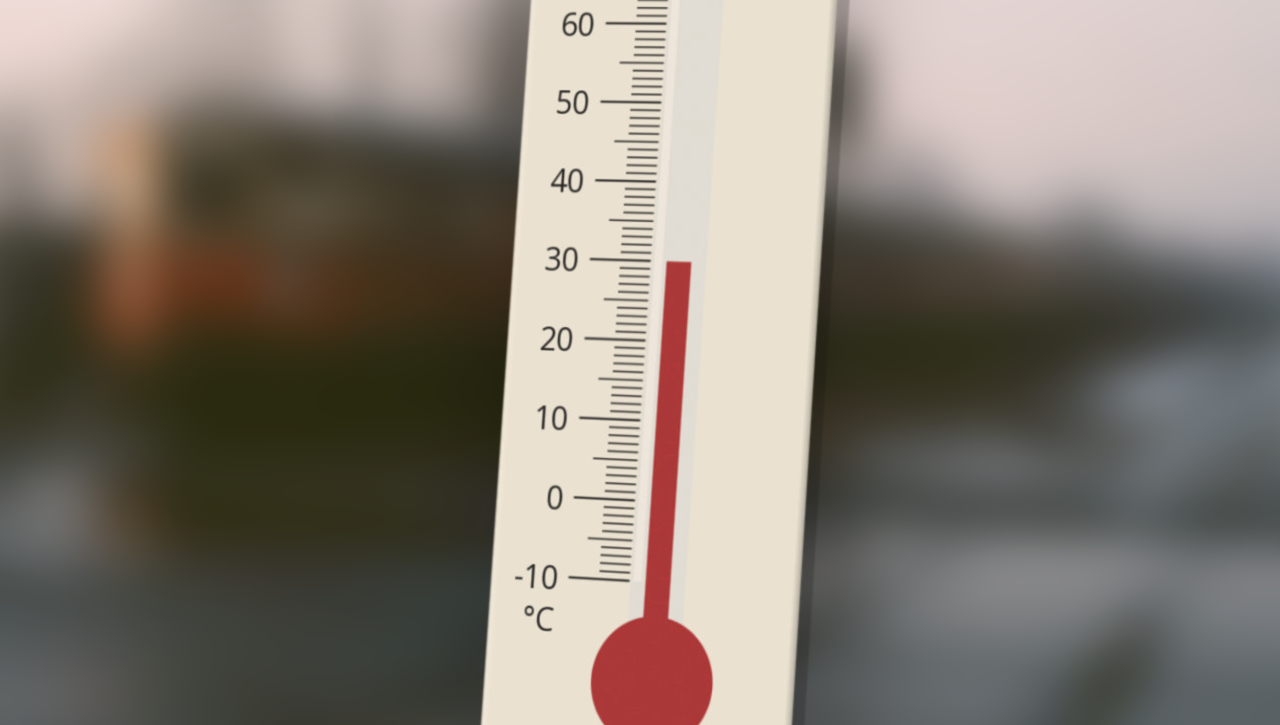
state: 30 °C
